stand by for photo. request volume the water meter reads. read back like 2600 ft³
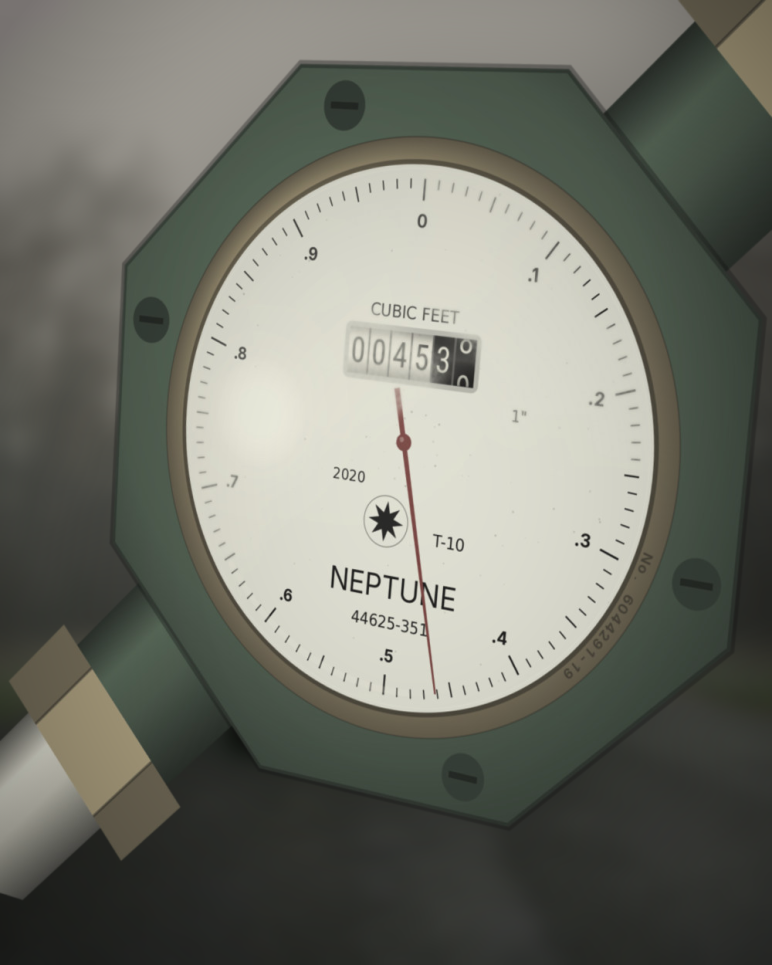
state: 4538.46 ft³
